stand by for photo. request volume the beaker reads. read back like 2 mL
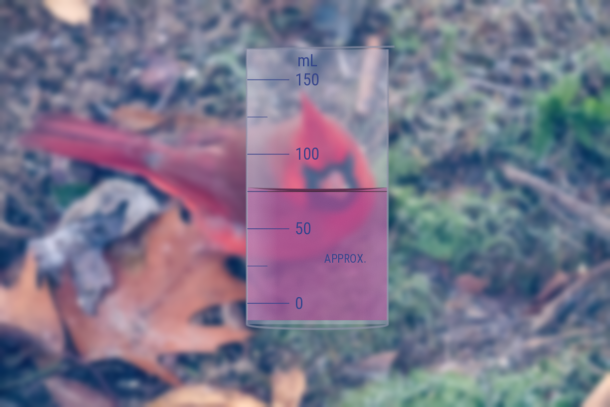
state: 75 mL
